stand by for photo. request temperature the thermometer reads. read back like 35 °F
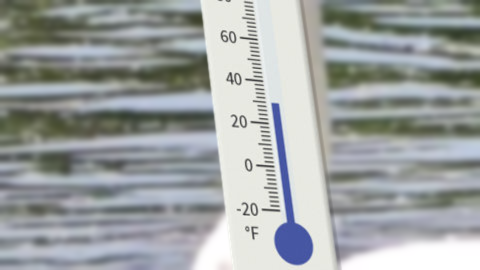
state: 30 °F
